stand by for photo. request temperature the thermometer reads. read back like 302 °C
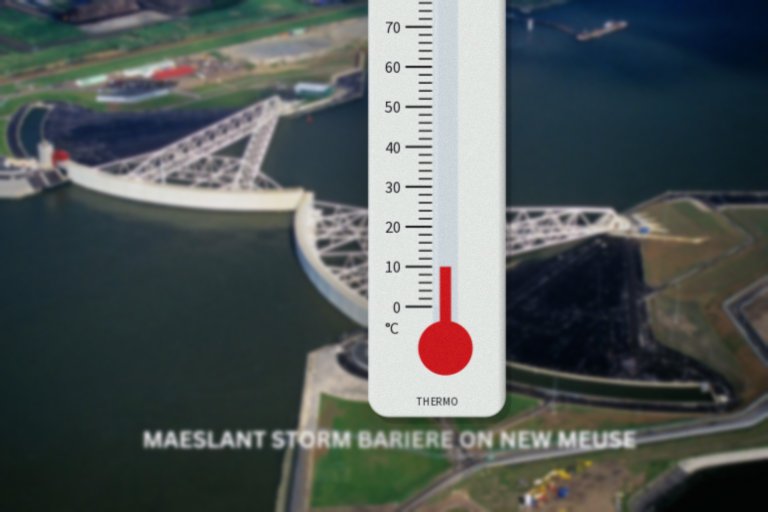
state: 10 °C
